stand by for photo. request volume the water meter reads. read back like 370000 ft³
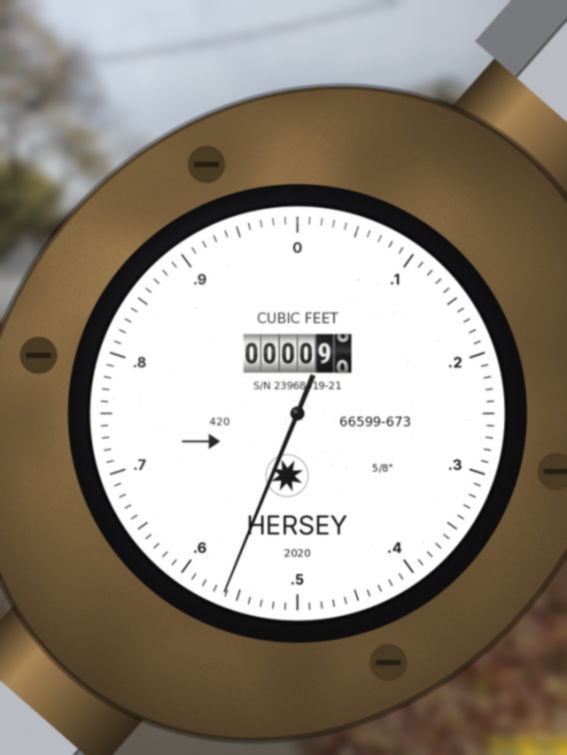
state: 98.56 ft³
